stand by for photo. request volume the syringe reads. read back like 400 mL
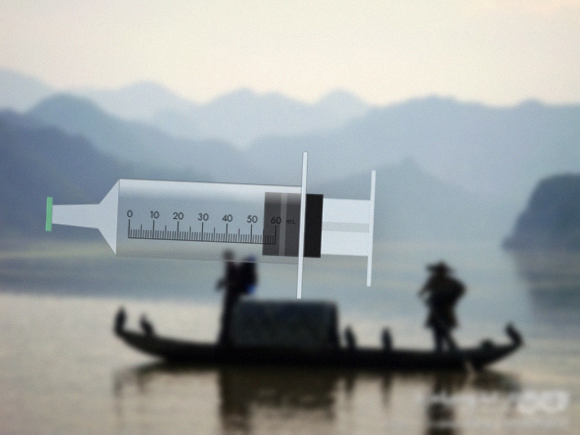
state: 55 mL
